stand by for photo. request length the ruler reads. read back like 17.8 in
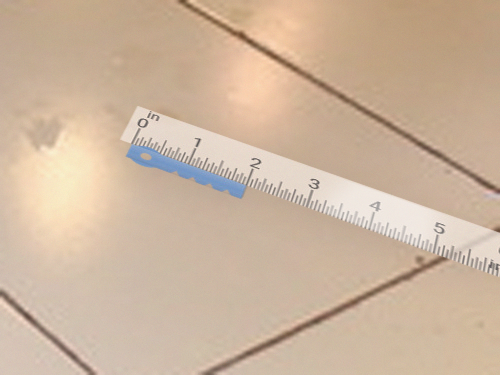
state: 2 in
